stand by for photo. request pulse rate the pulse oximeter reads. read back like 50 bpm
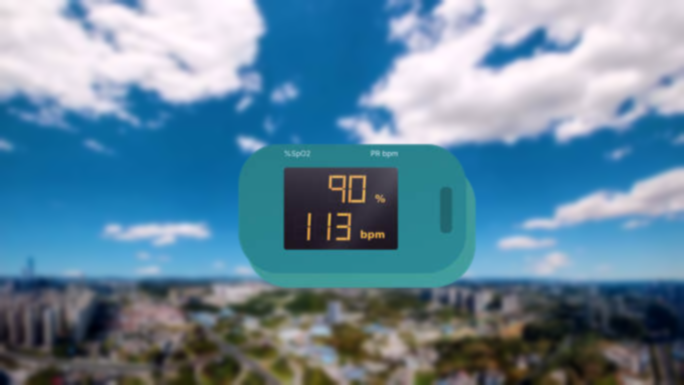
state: 113 bpm
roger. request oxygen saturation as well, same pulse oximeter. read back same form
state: 90 %
